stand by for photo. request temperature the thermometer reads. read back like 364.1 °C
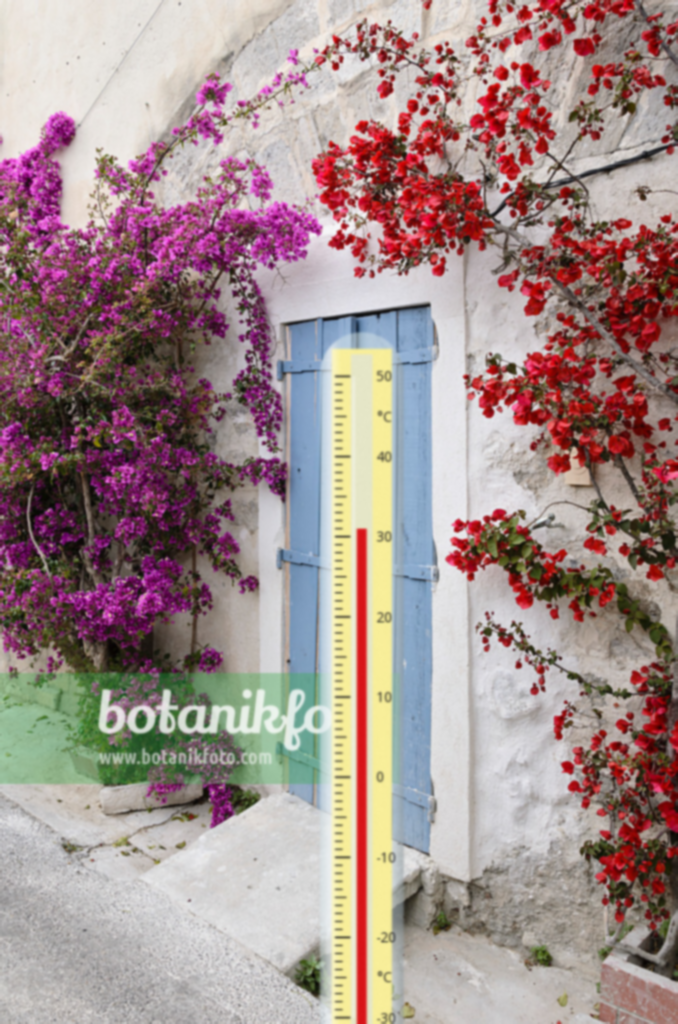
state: 31 °C
